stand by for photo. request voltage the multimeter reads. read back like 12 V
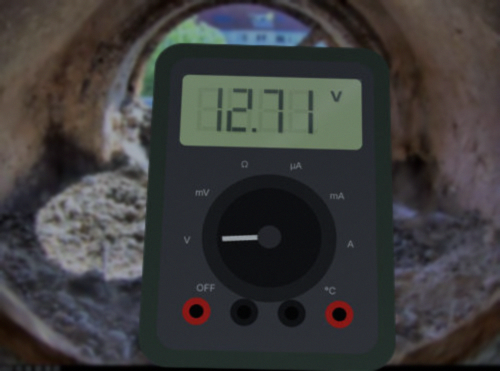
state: 12.71 V
